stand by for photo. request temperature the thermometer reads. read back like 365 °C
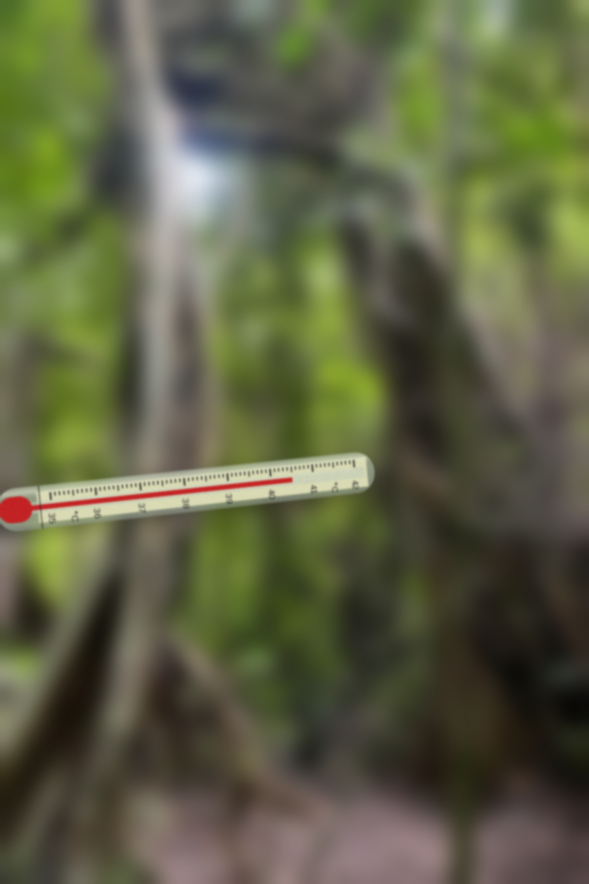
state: 40.5 °C
